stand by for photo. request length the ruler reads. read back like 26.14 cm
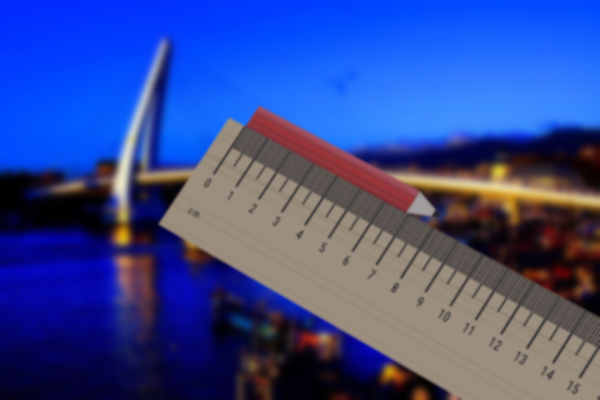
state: 8 cm
